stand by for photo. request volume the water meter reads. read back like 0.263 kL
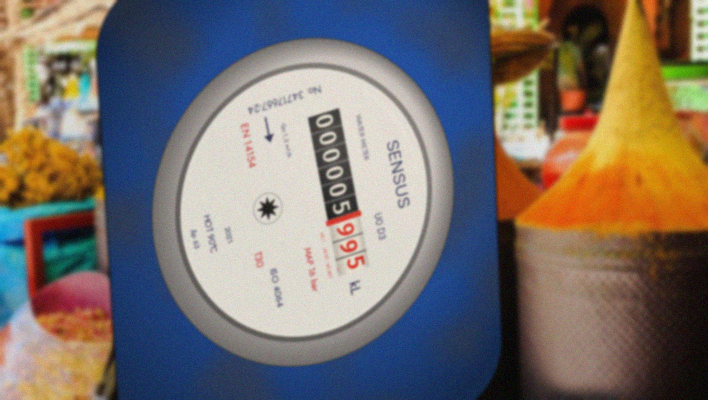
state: 5.995 kL
